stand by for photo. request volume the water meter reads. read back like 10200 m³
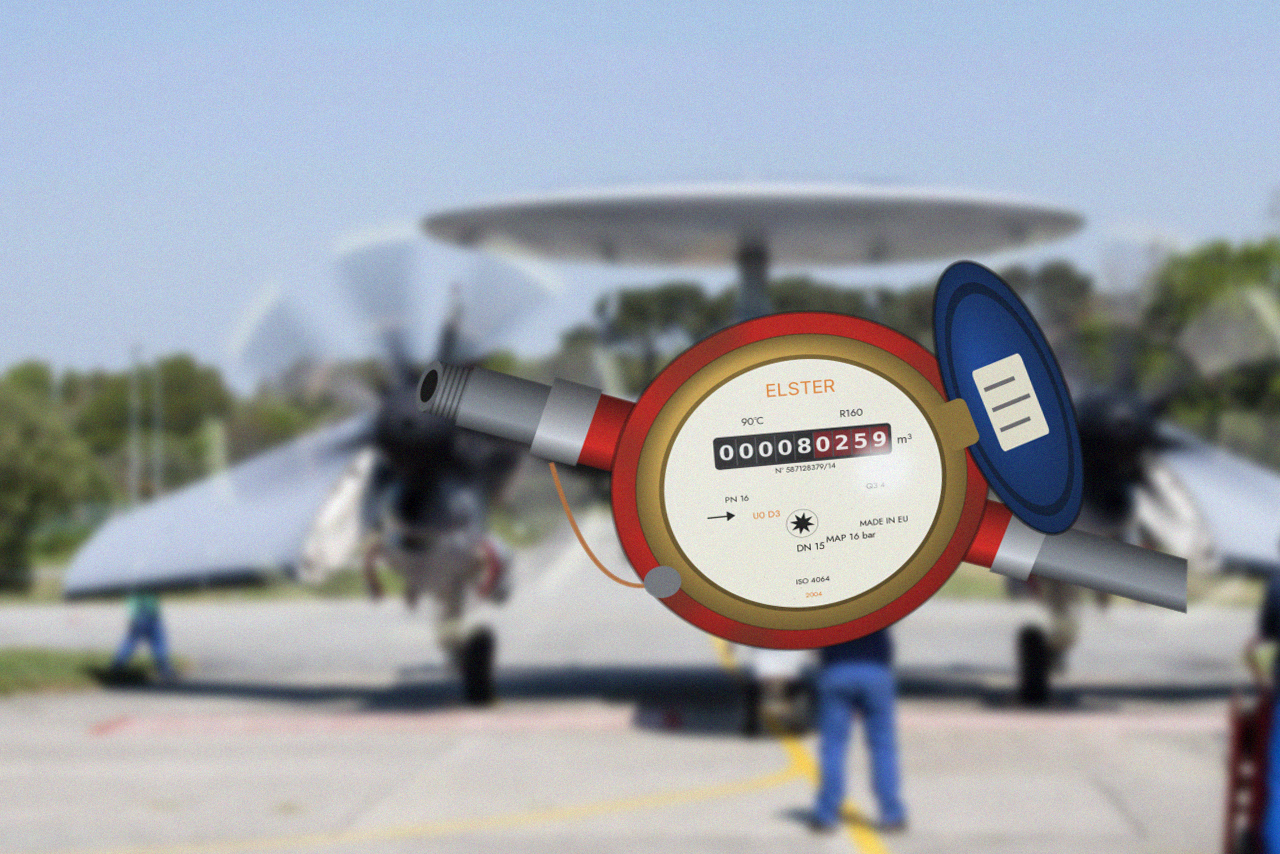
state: 8.0259 m³
